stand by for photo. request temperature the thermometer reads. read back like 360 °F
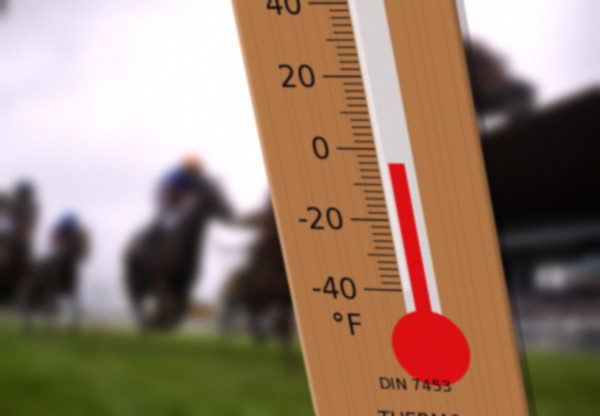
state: -4 °F
